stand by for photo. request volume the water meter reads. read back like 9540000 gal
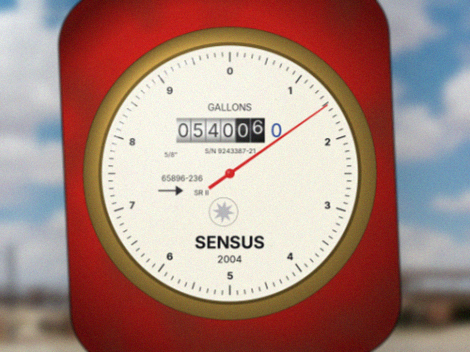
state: 540061.5 gal
